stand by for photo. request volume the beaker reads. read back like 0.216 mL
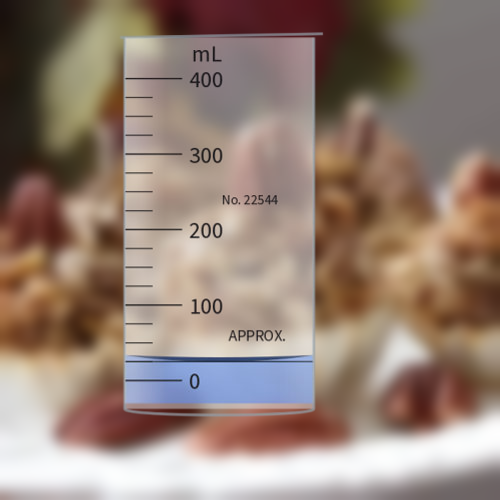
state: 25 mL
